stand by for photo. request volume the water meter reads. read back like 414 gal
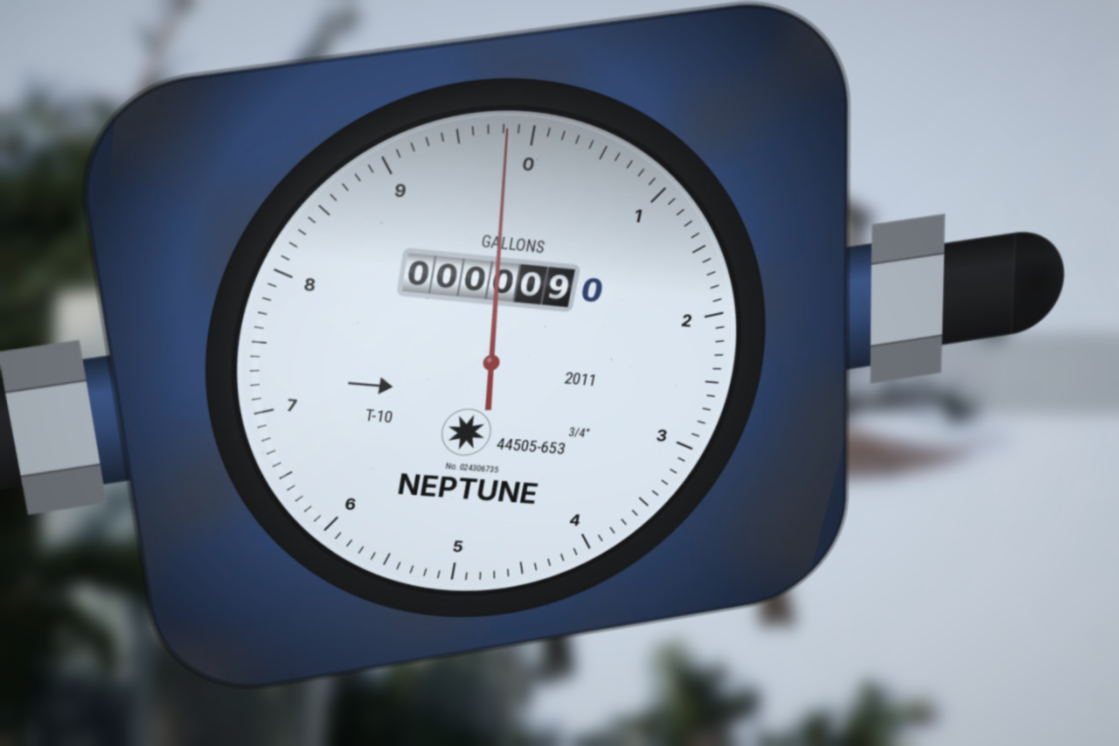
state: 89.8 gal
